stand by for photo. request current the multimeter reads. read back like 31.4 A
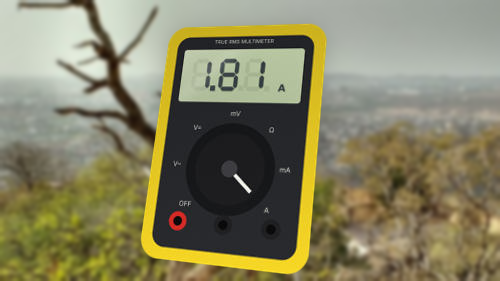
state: 1.81 A
